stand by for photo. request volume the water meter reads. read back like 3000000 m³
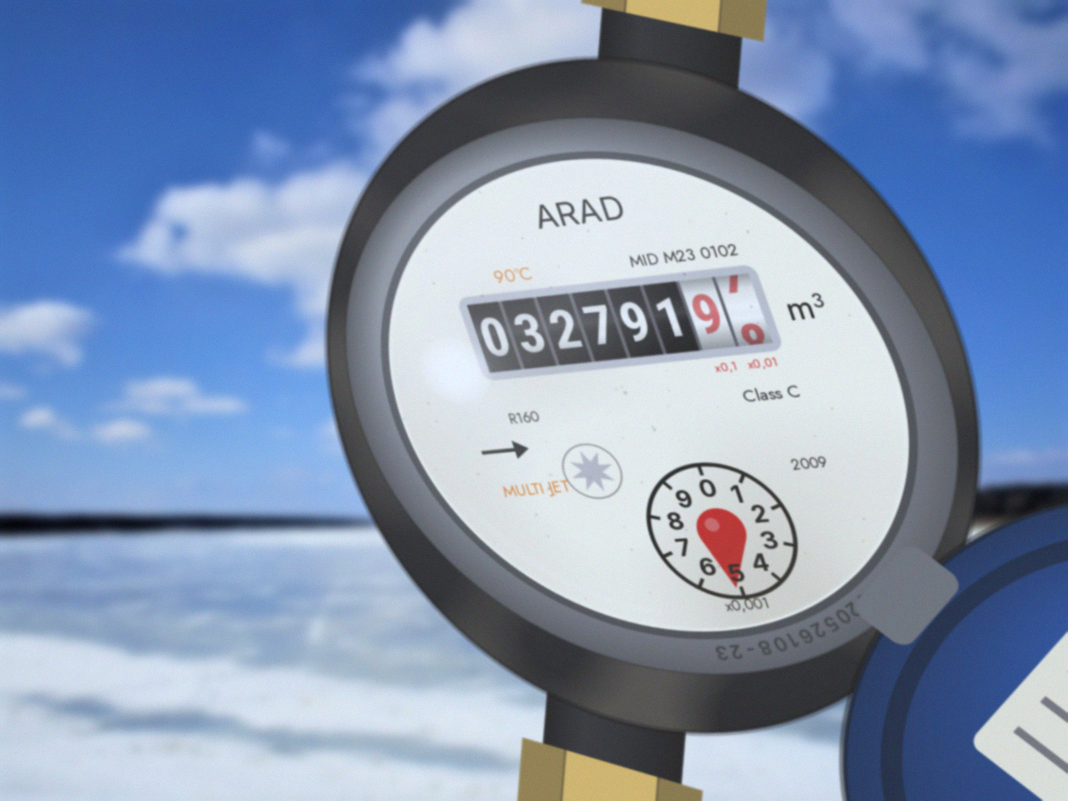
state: 32791.975 m³
